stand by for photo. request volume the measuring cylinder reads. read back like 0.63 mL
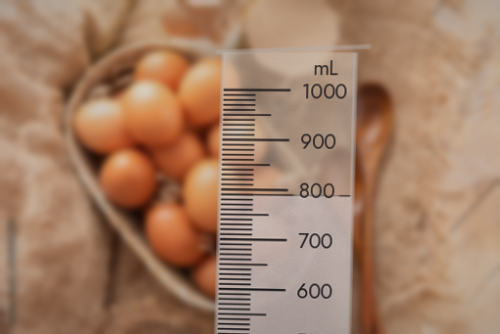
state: 790 mL
